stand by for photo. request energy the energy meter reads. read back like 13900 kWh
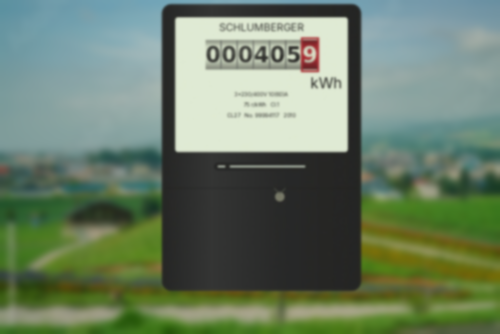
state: 405.9 kWh
